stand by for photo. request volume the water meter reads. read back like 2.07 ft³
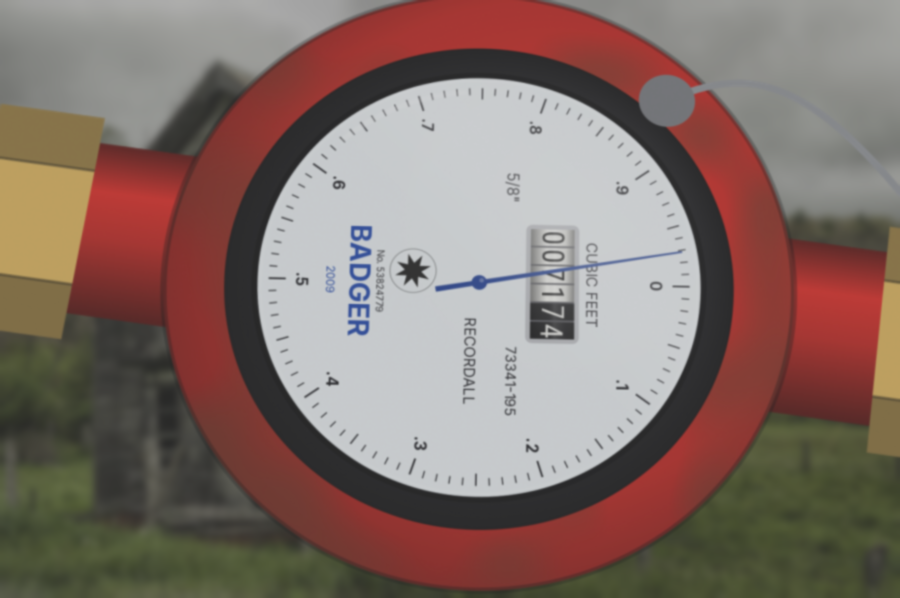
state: 7173.97 ft³
